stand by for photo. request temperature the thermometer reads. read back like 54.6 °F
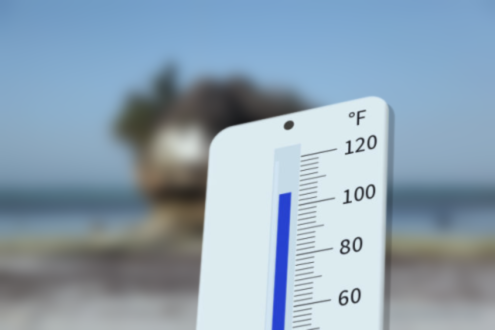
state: 106 °F
